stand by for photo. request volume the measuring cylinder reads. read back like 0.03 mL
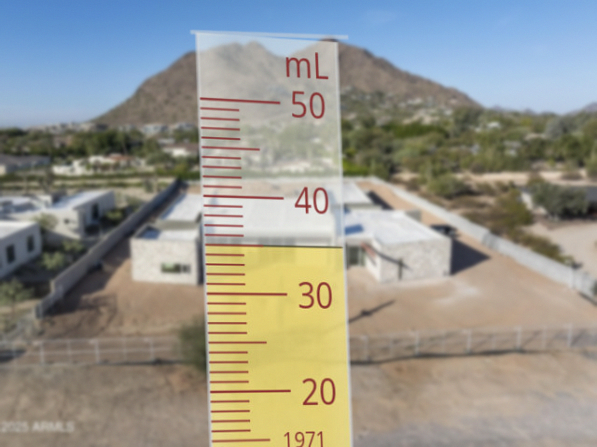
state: 35 mL
